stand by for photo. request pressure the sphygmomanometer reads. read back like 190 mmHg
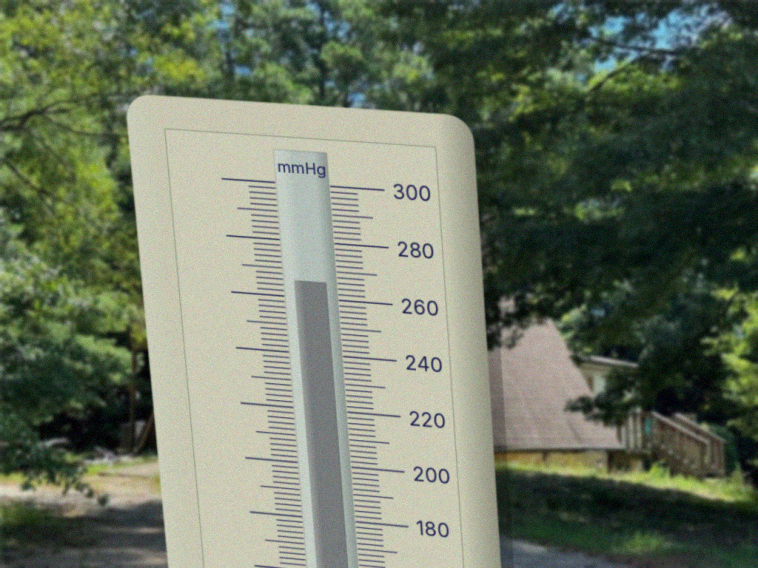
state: 266 mmHg
